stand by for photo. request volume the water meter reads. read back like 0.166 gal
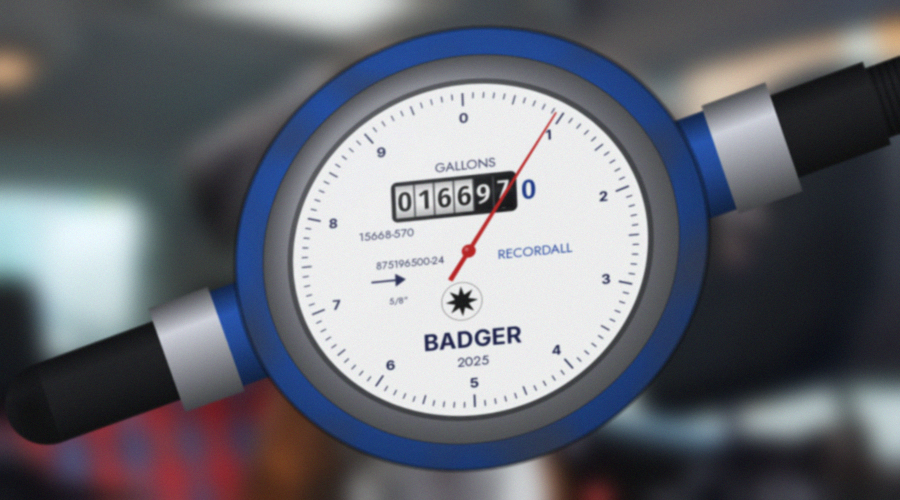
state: 166970.9 gal
